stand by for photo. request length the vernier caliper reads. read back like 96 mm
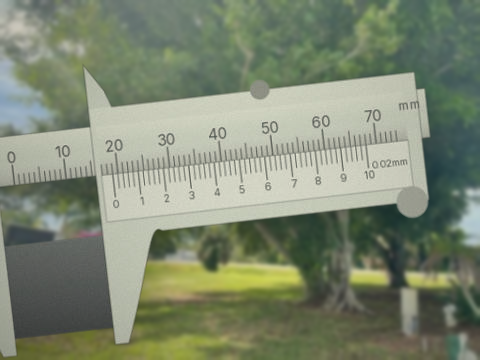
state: 19.0 mm
